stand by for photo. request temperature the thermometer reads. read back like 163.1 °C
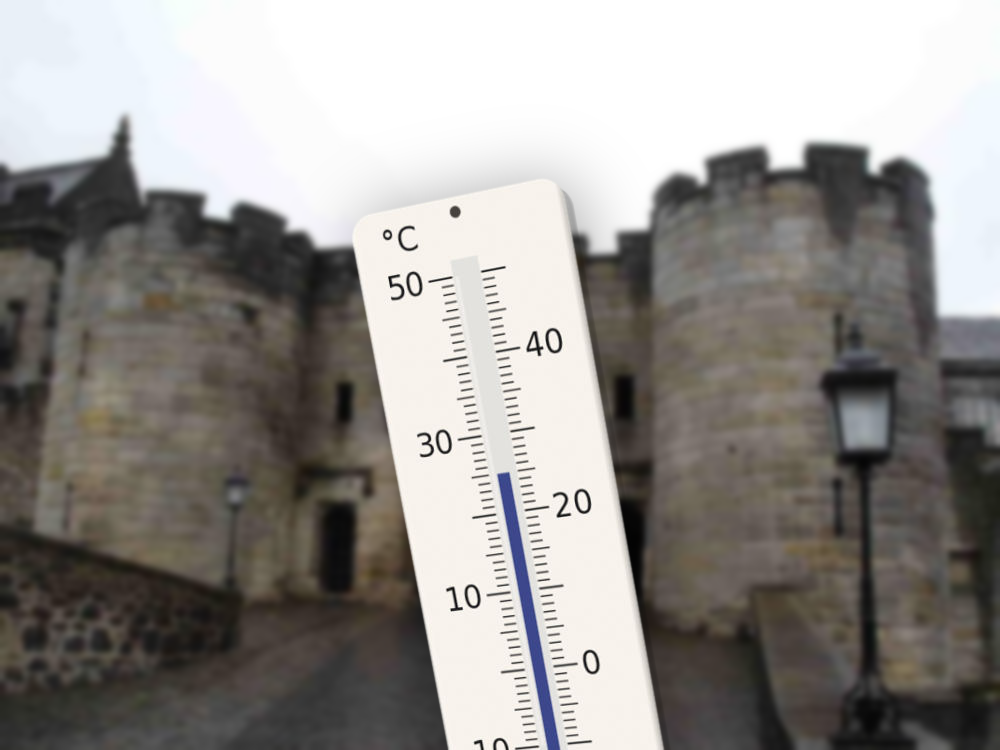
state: 25 °C
